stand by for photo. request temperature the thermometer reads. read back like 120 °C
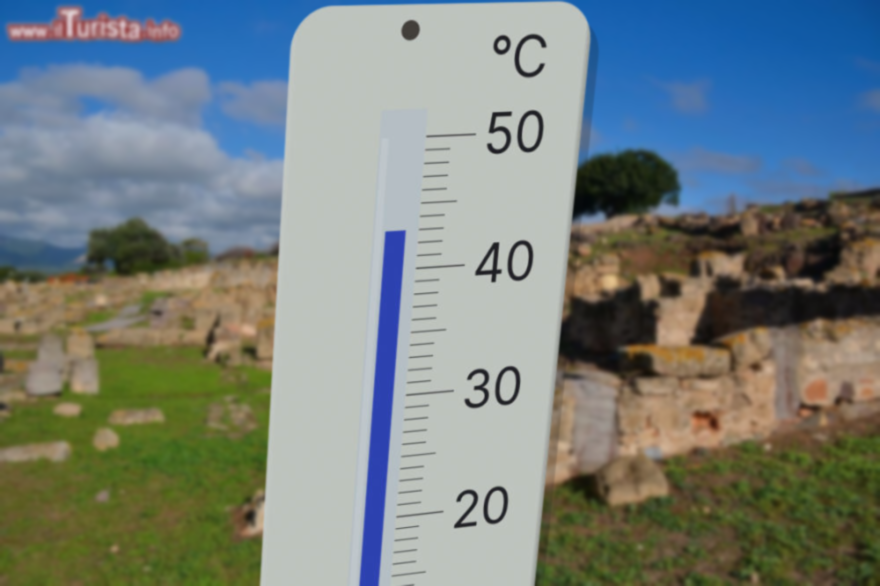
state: 43 °C
